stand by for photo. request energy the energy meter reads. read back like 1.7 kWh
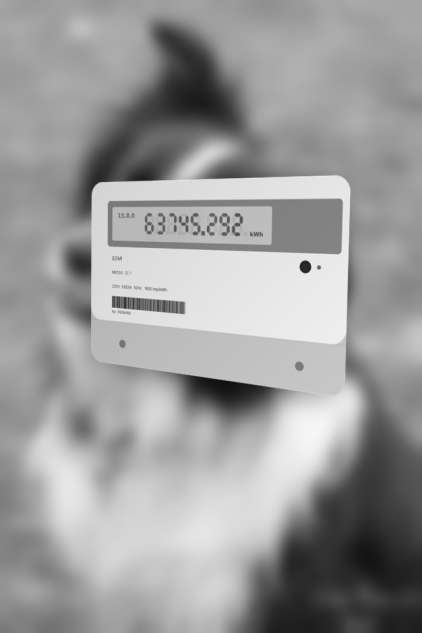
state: 63745.292 kWh
